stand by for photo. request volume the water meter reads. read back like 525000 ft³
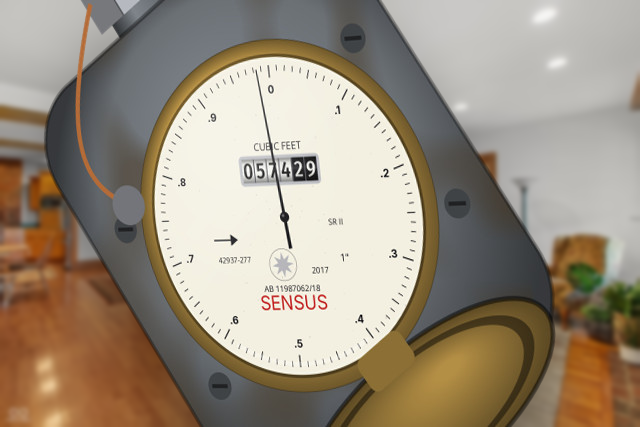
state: 57428.98 ft³
